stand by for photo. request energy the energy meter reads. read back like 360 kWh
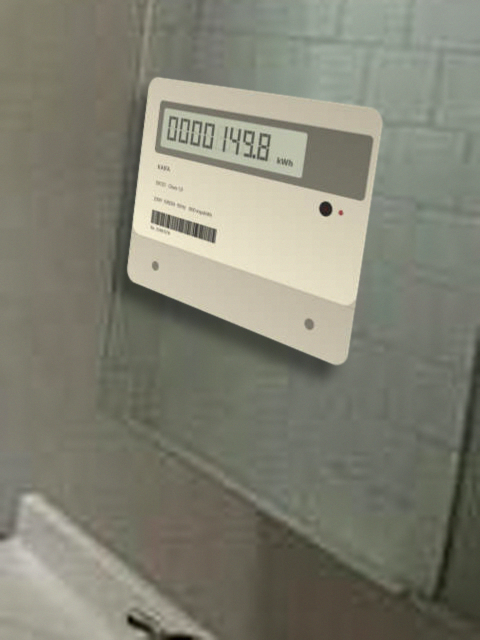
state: 149.8 kWh
